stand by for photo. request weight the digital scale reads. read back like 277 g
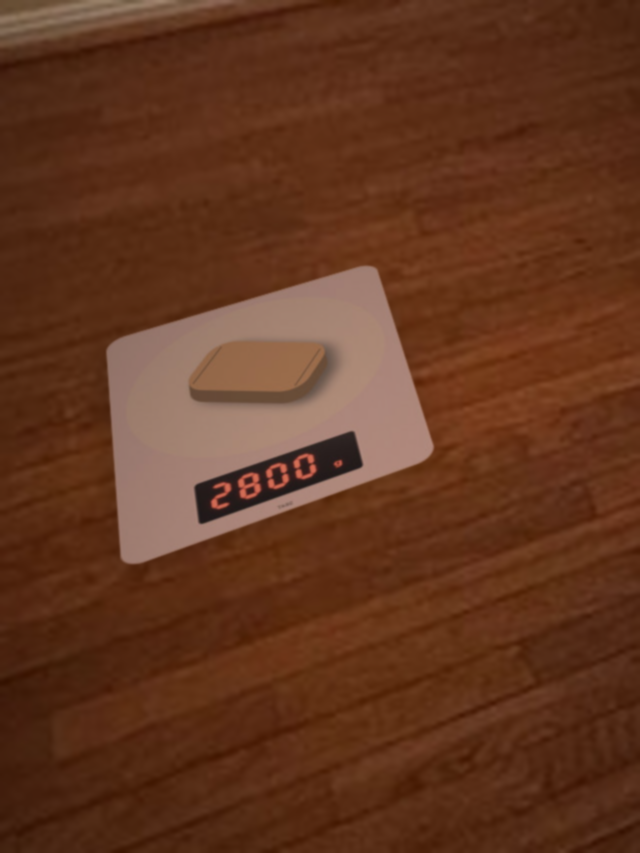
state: 2800 g
